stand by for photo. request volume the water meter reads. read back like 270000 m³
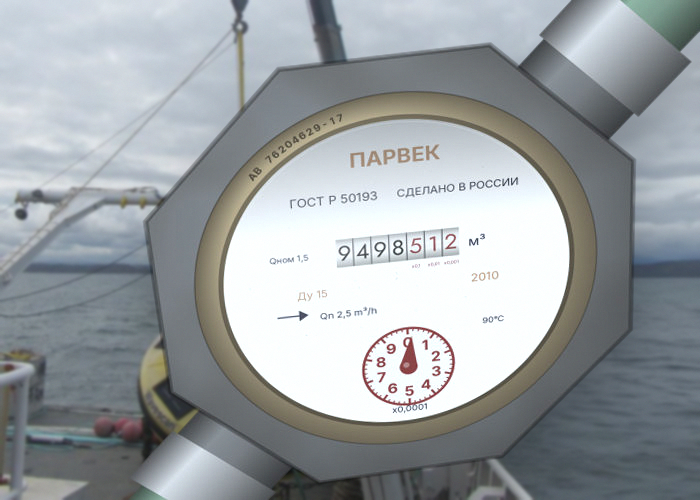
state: 9498.5120 m³
